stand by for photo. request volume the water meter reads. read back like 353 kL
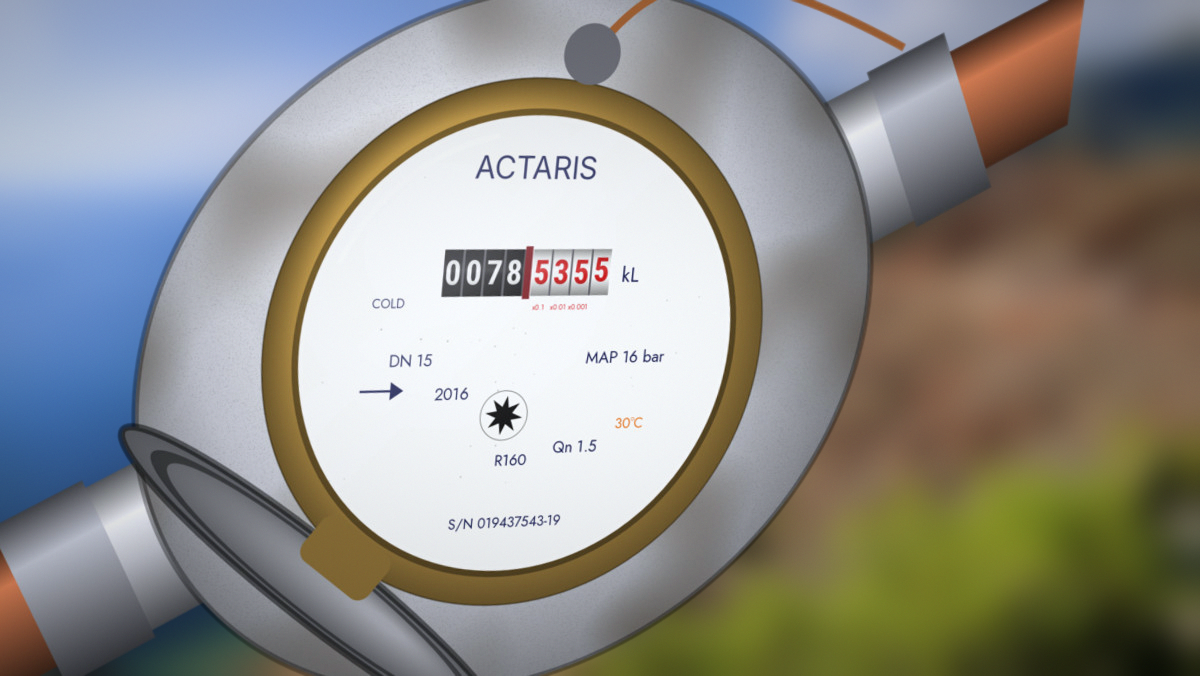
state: 78.5355 kL
